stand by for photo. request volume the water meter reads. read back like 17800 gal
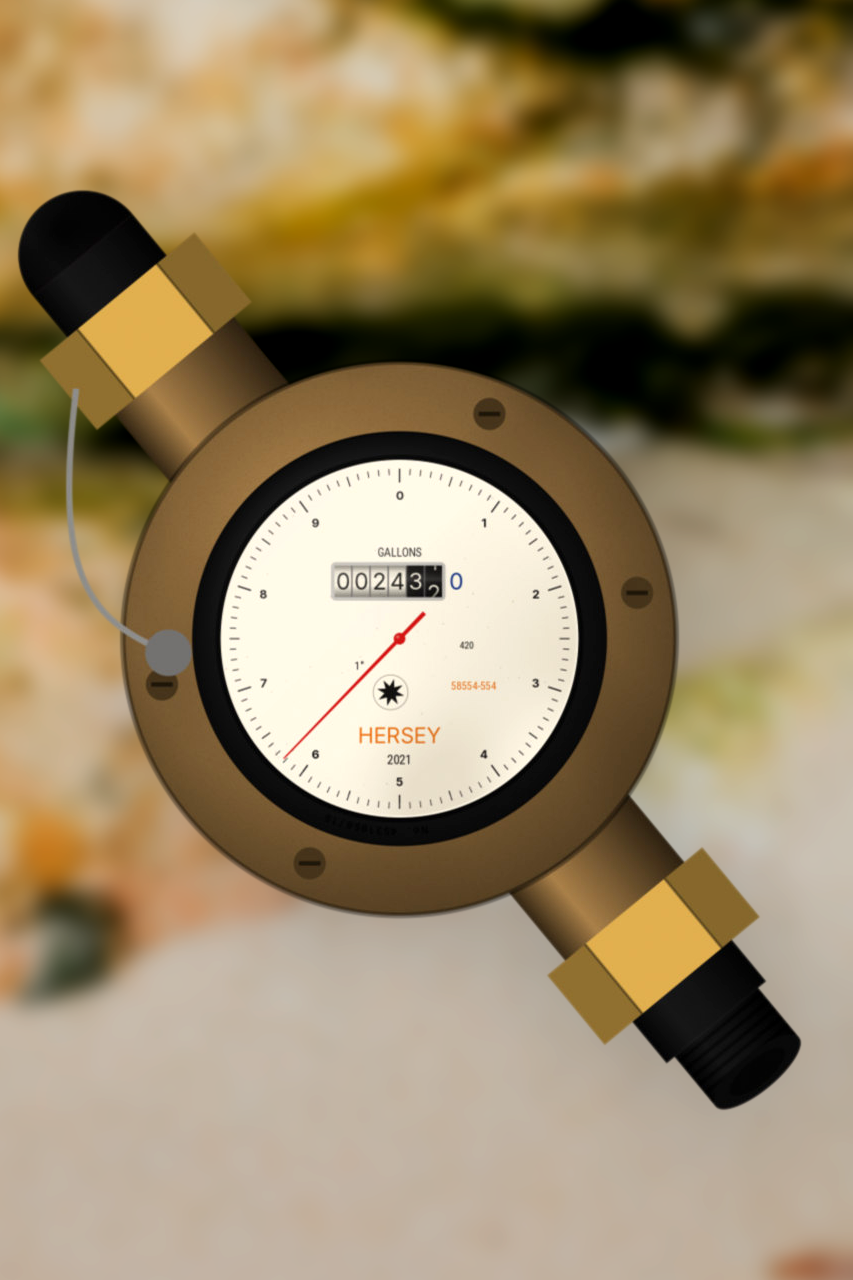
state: 24316.2 gal
